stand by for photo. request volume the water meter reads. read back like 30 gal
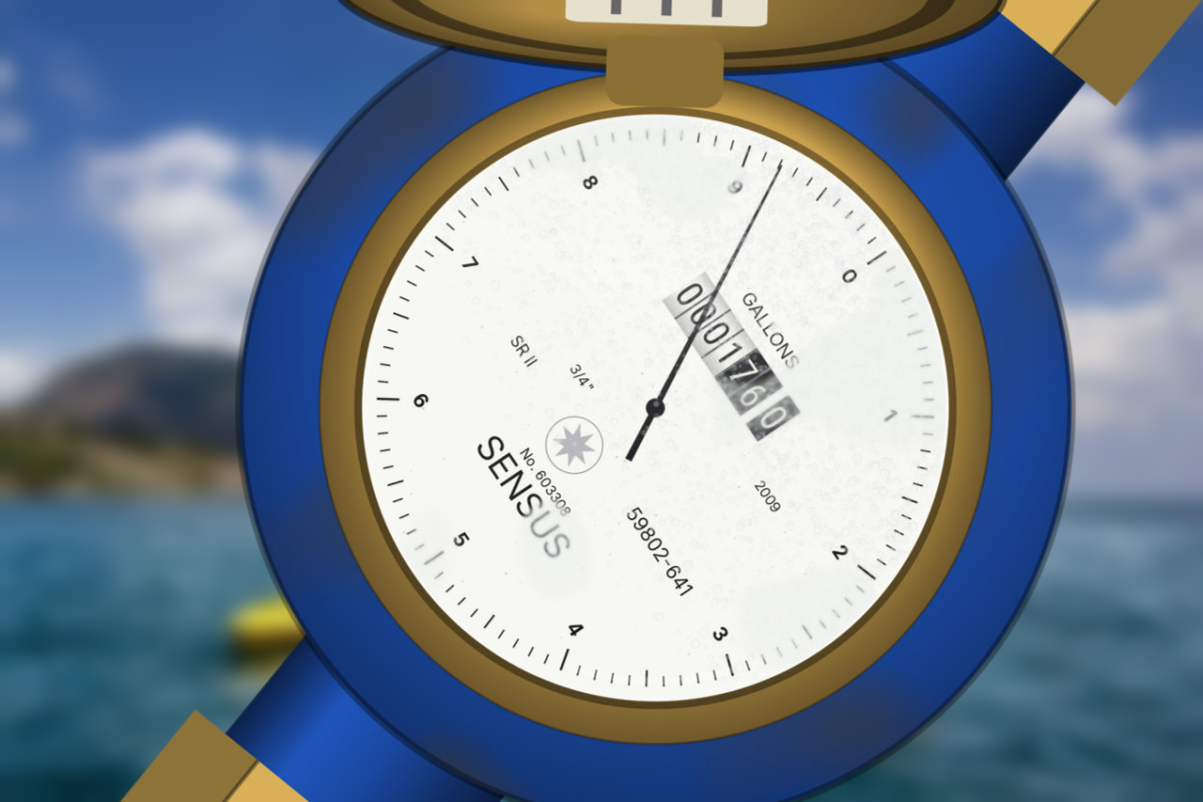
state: 1759.2 gal
